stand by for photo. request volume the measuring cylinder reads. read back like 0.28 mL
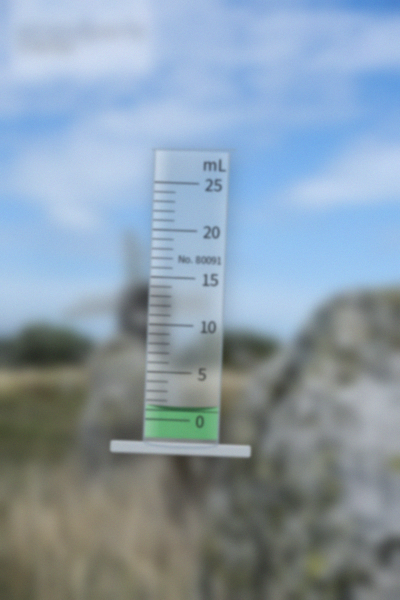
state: 1 mL
